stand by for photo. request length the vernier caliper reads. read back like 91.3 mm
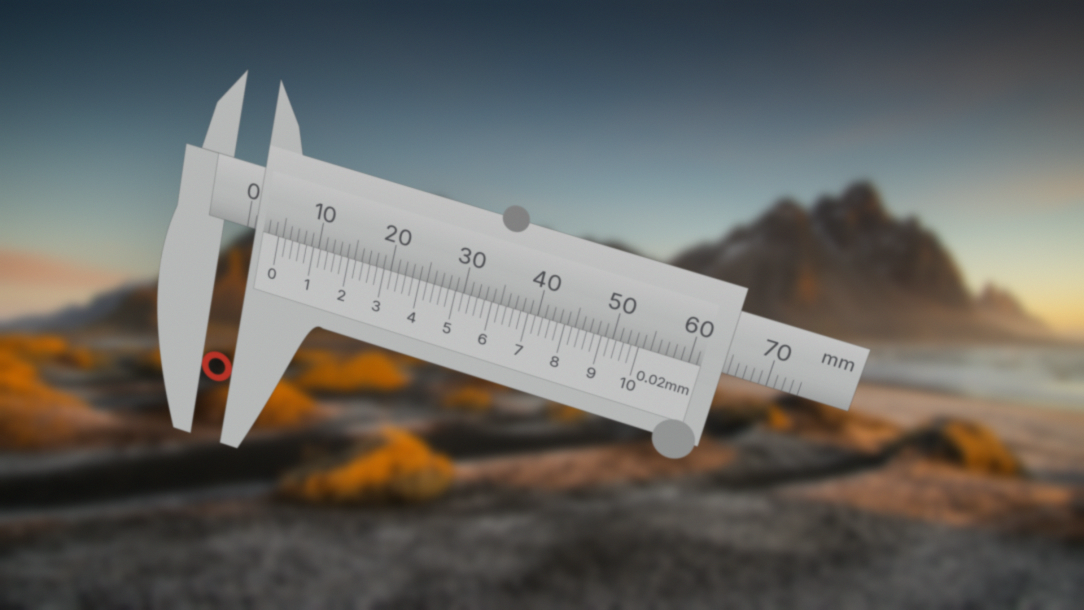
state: 4.4 mm
